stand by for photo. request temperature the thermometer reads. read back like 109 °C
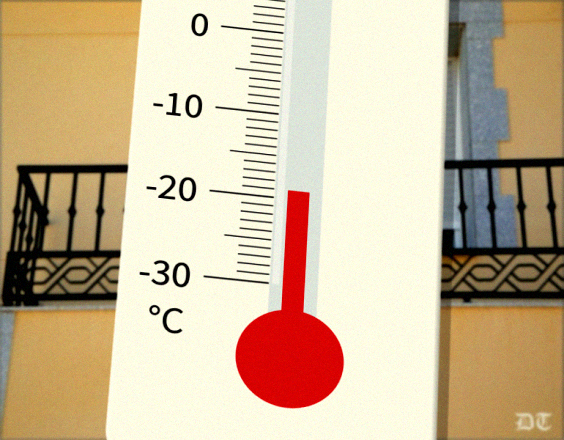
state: -19 °C
